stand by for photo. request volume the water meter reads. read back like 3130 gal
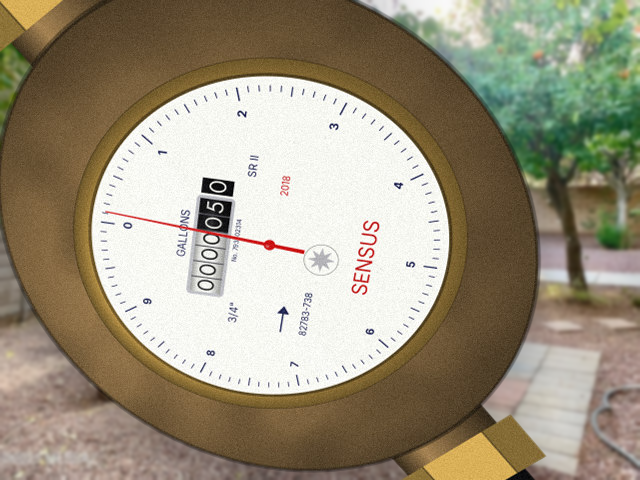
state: 50.1 gal
